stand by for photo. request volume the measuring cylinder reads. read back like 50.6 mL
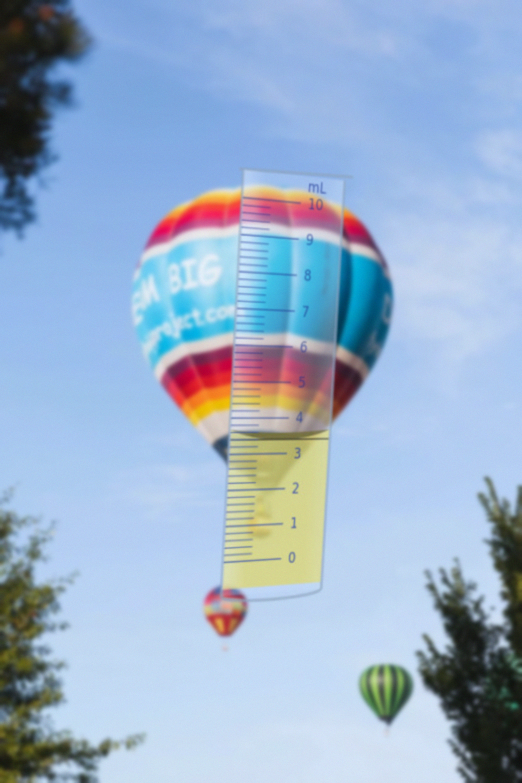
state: 3.4 mL
